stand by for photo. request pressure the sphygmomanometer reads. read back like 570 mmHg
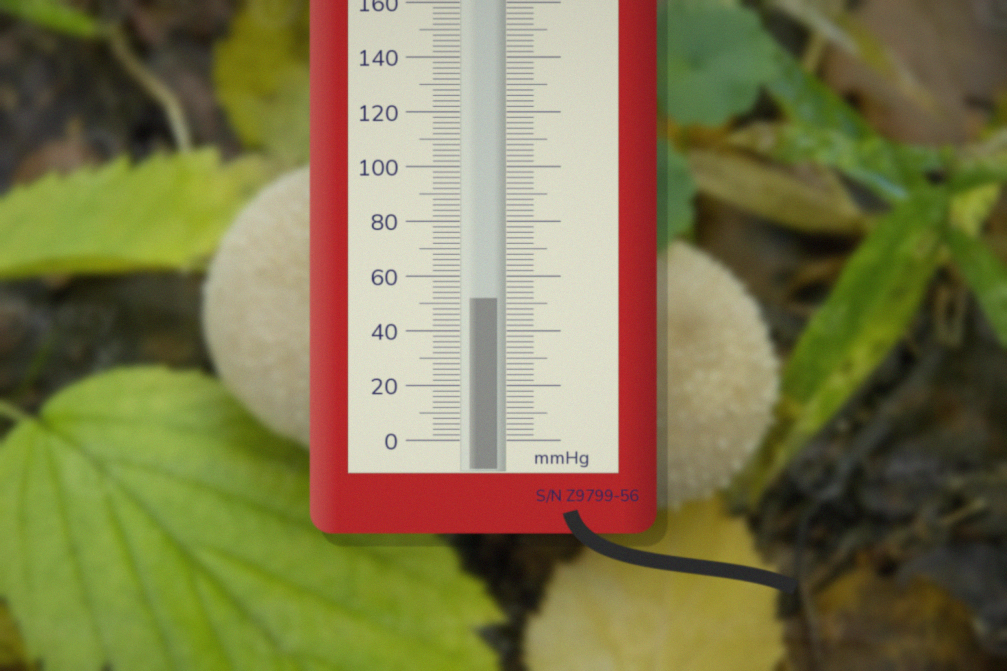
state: 52 mmHg
